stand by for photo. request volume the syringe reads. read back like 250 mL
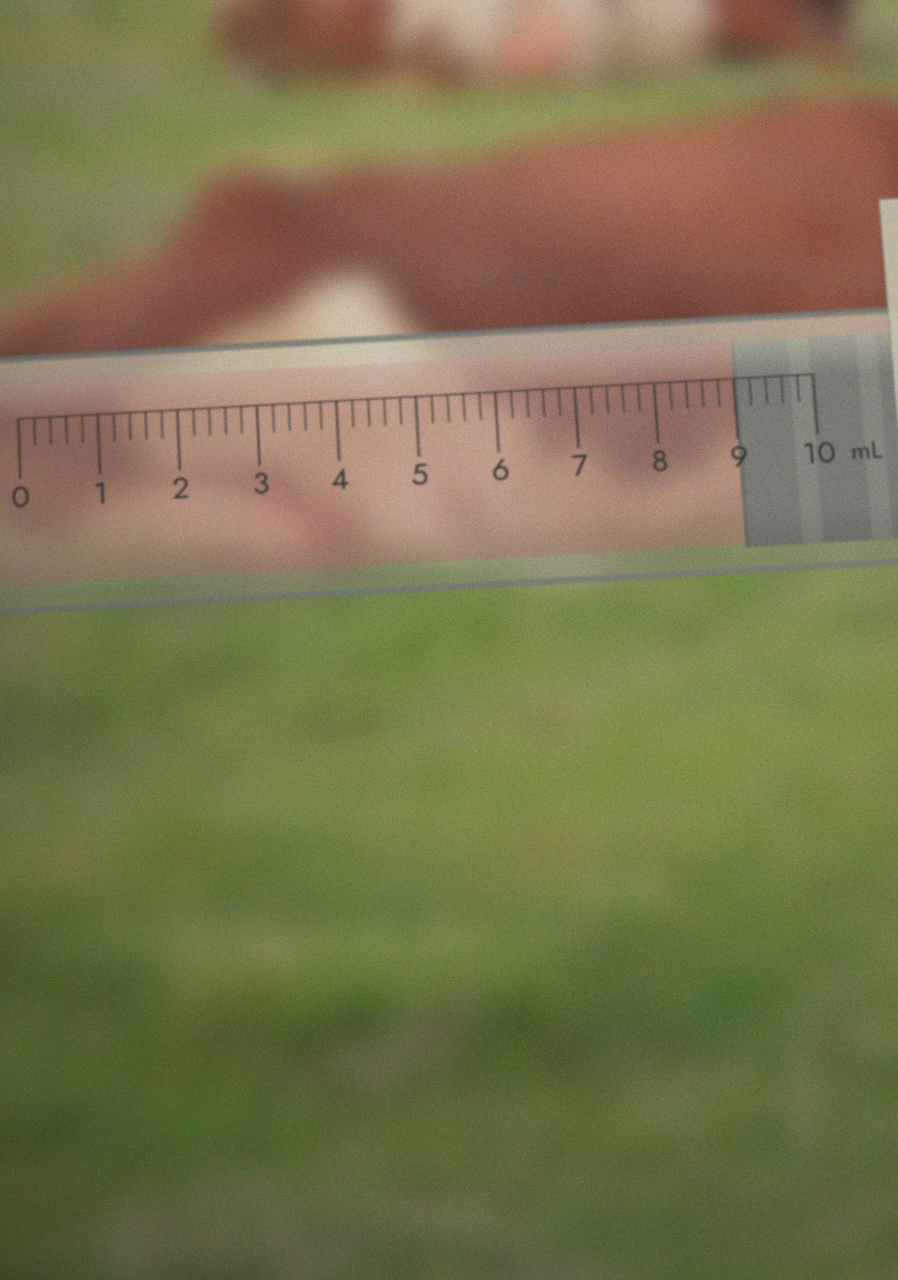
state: 9 mL
